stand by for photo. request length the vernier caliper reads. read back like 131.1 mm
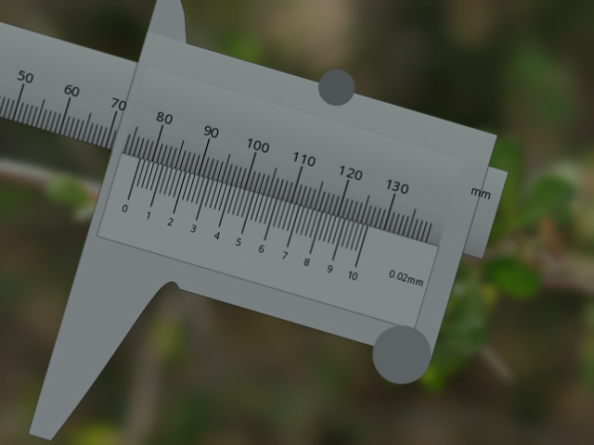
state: 77.5 mm
